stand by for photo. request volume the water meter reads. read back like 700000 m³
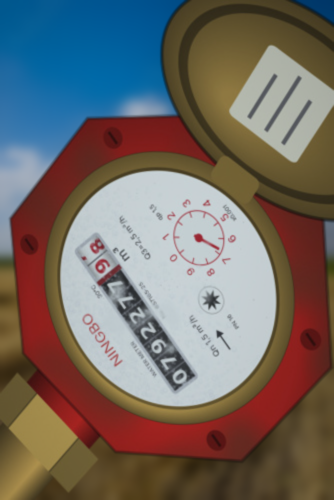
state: 792277.976 m³
